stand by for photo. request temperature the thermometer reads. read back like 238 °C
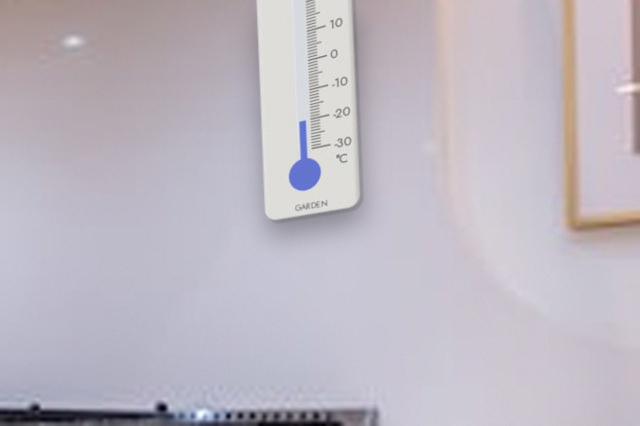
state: -20 °C
